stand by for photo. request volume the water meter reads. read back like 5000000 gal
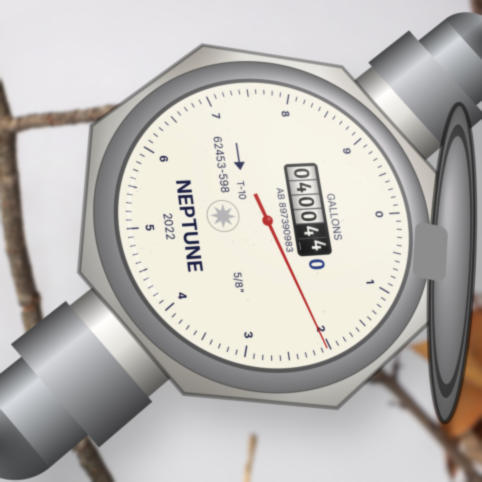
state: 400442.0 gal
